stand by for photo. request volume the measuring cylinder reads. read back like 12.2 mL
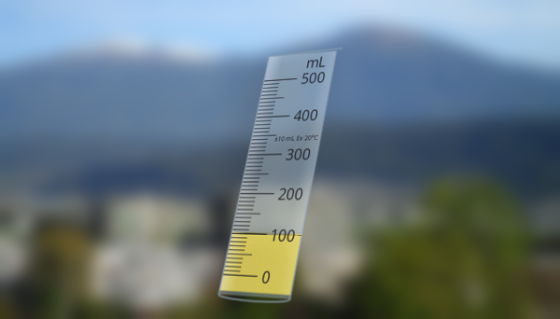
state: 100 mL
